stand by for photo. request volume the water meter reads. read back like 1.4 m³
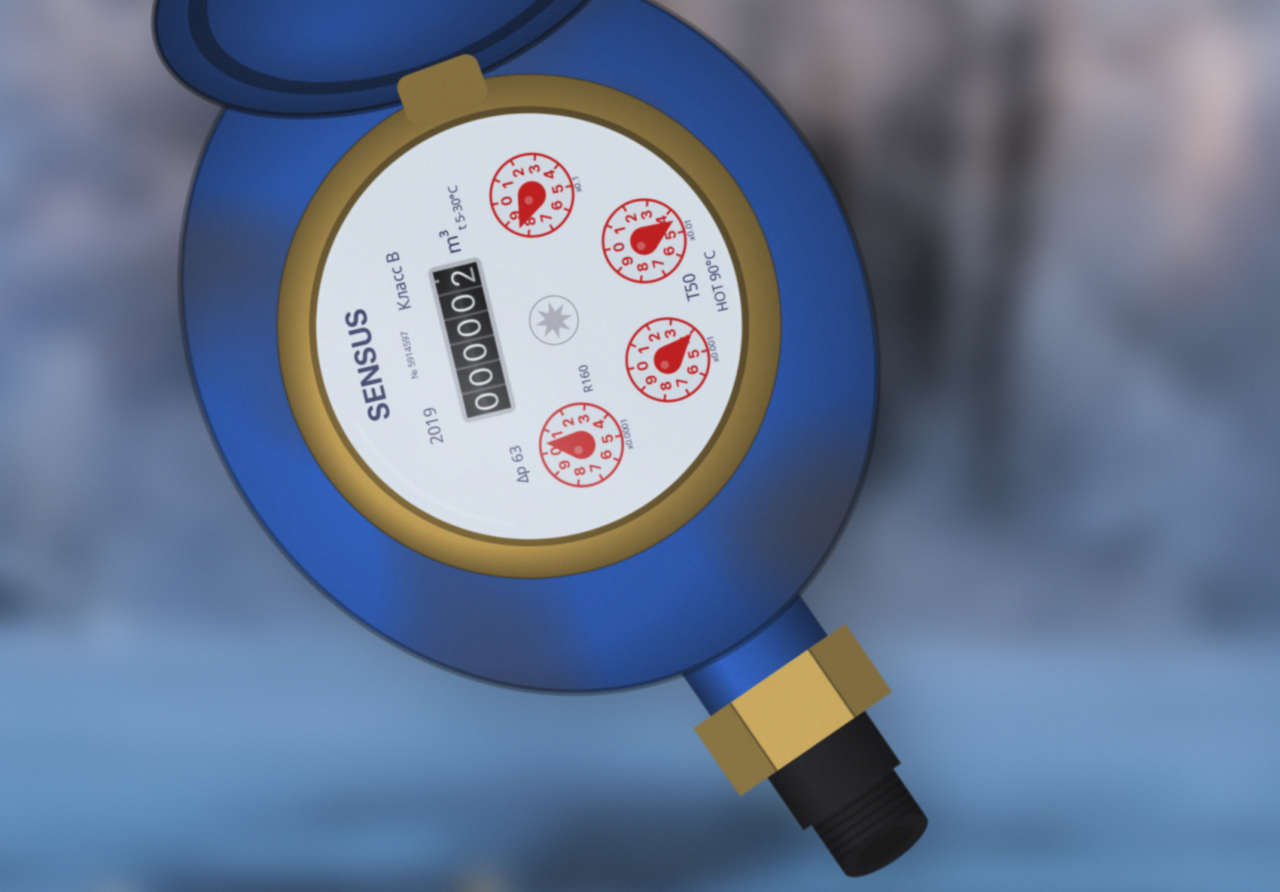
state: 1.8440 m³
